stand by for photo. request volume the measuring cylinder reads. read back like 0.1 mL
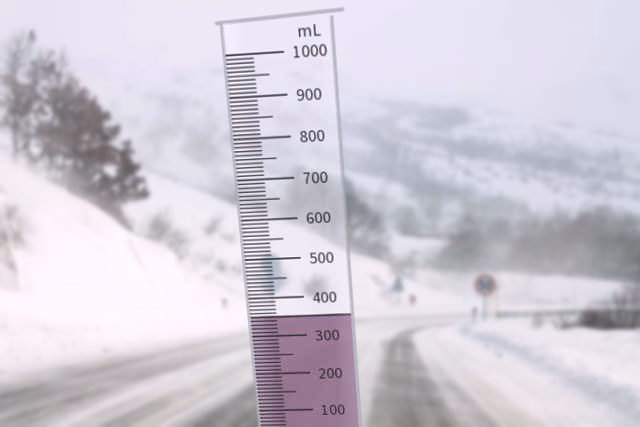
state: 350 mL
